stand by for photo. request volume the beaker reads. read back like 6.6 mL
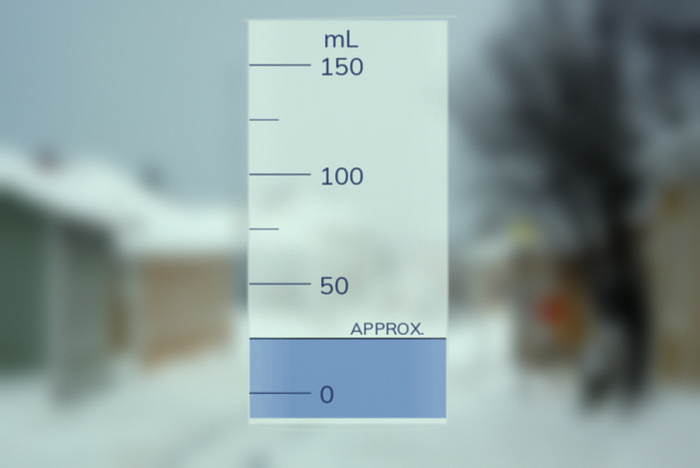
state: 25 mL
